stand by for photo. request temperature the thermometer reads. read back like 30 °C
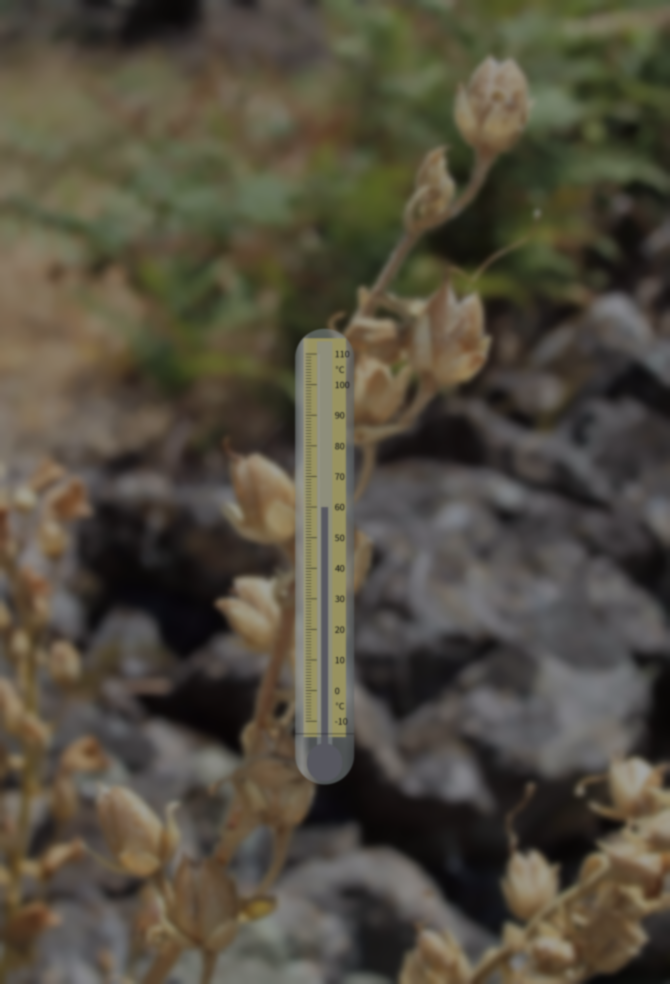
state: 60 °C
